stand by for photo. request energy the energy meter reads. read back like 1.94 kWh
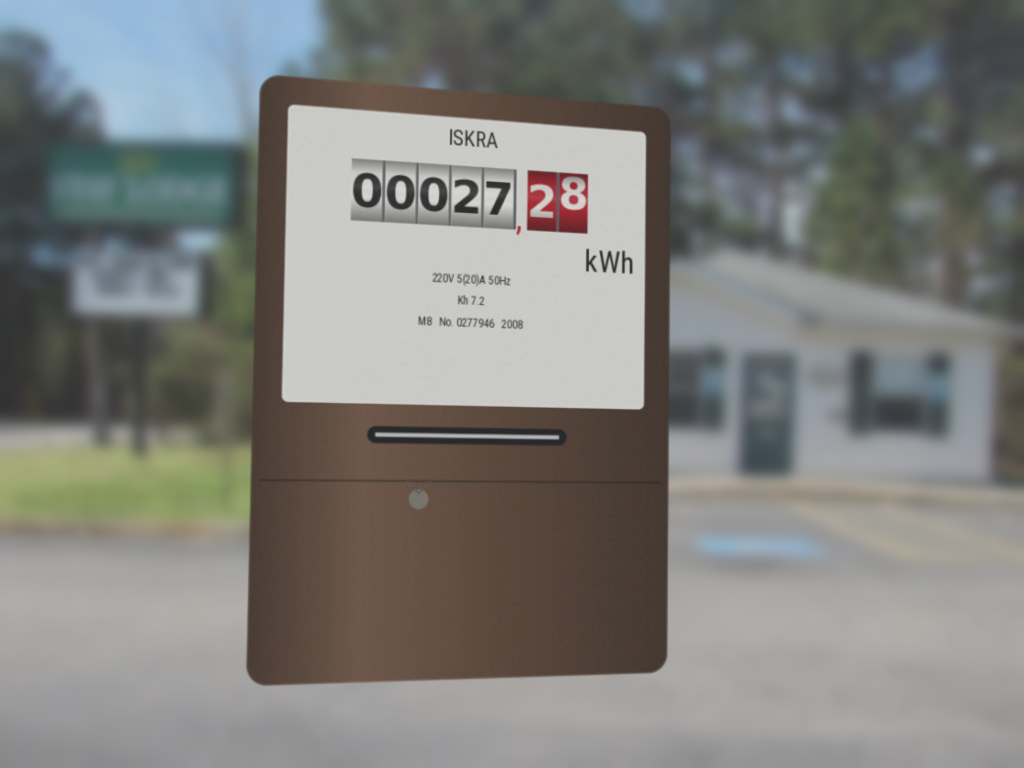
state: 27.28 kWh
